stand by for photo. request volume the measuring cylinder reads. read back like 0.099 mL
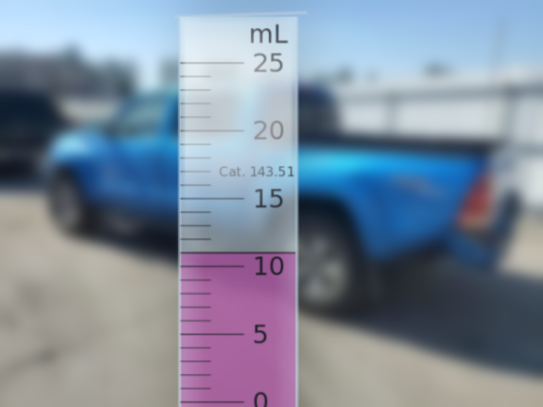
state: 11 mL
